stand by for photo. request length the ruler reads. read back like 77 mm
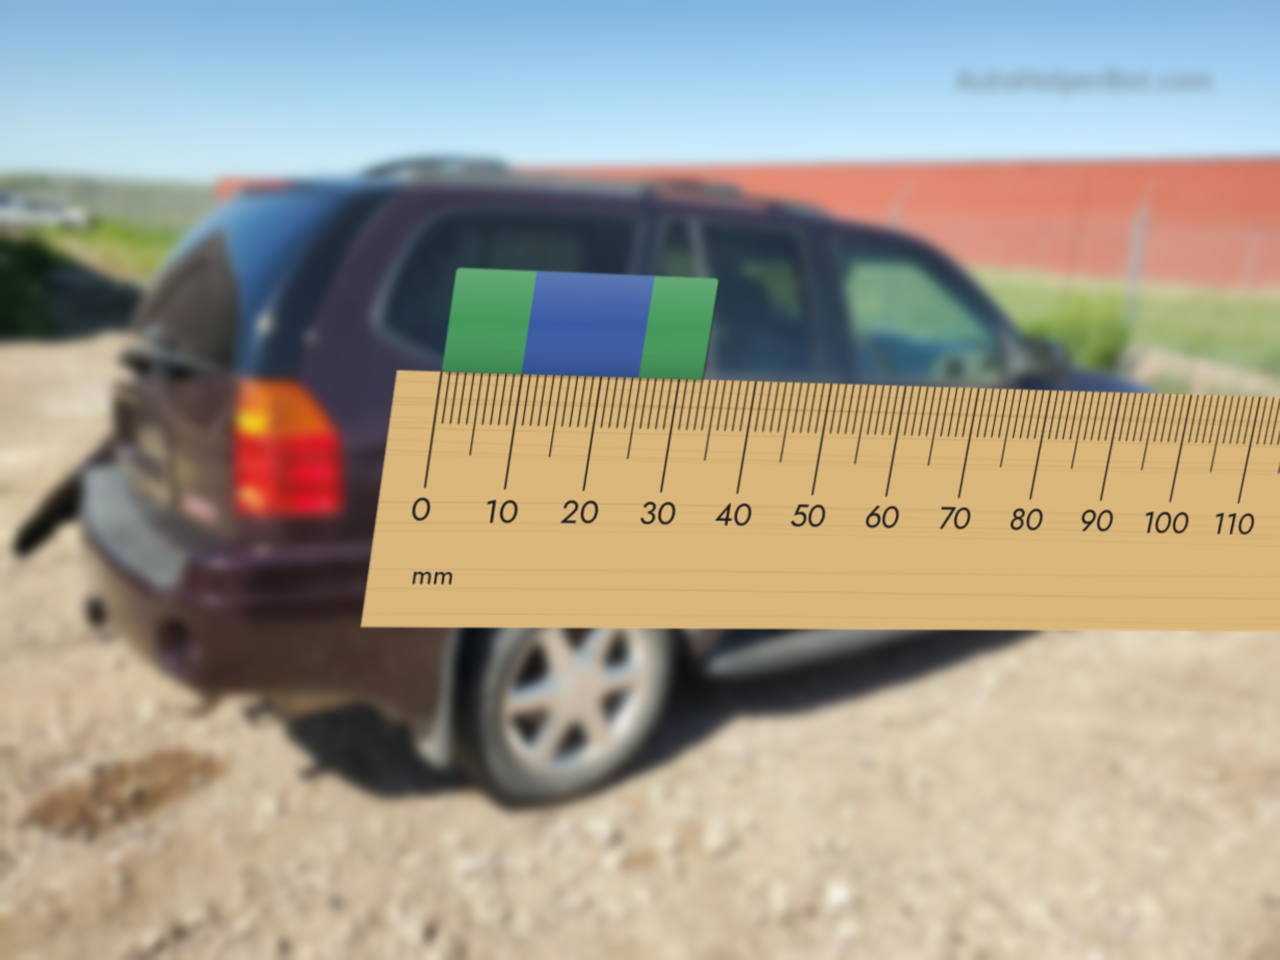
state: 33 mm
